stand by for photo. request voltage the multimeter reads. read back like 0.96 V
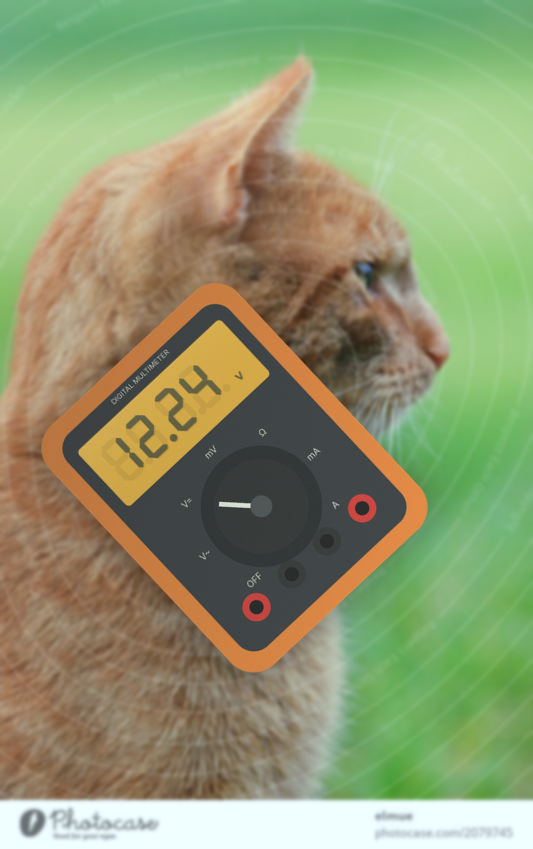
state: 12.24 V
